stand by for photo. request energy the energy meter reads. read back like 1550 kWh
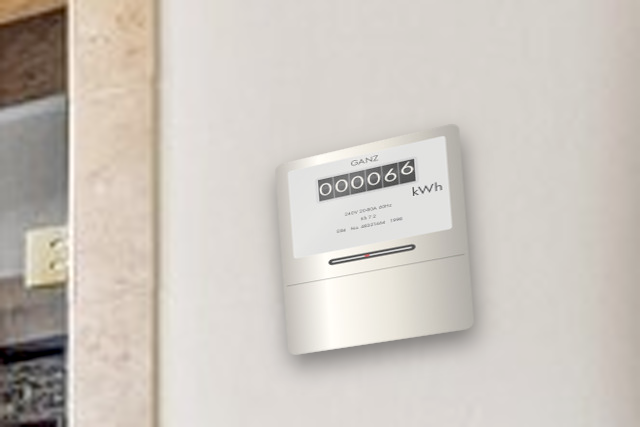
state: 66 kWh
